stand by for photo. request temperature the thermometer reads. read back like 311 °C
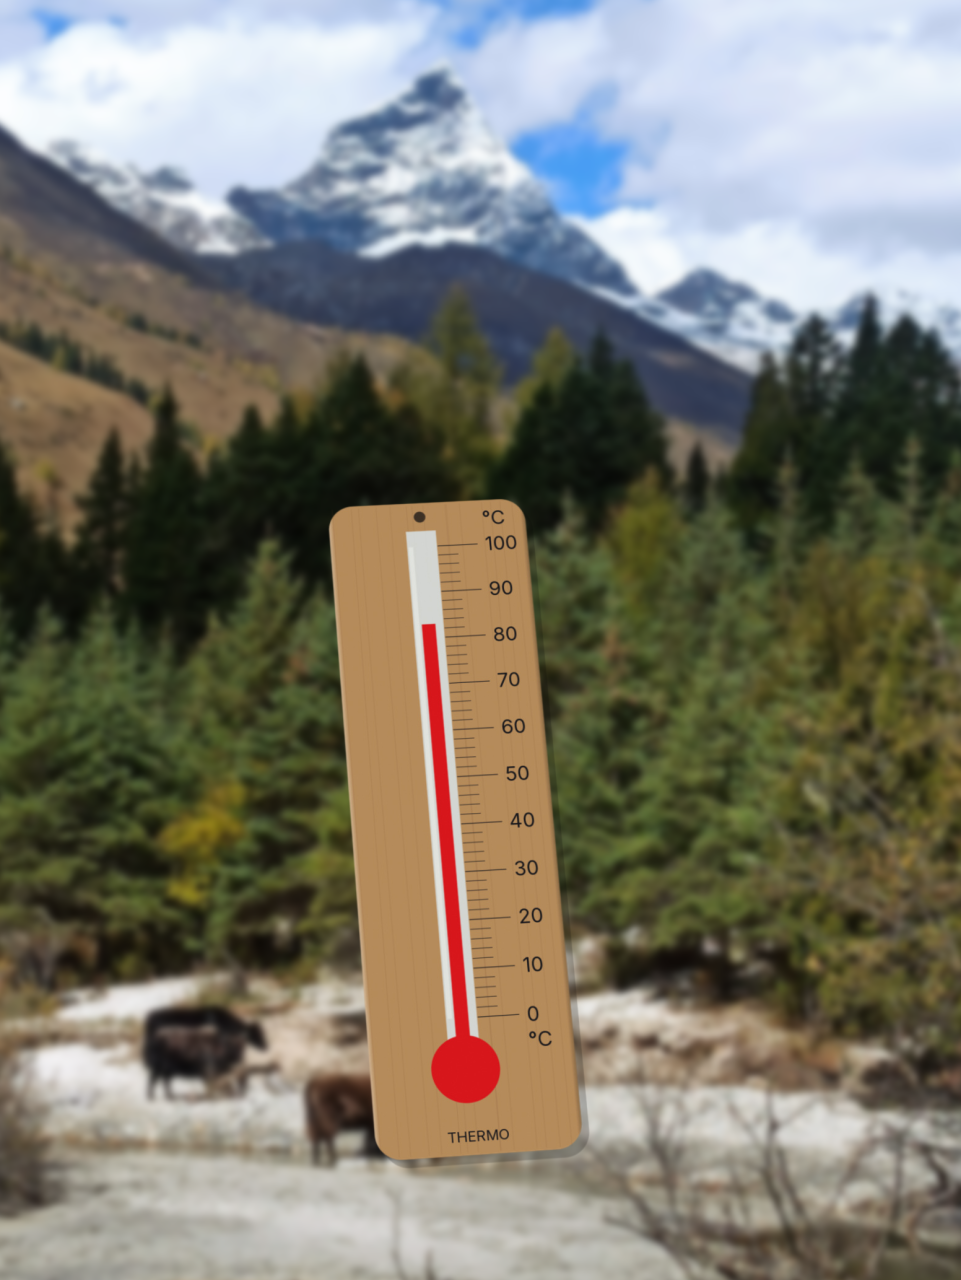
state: 83 °C
